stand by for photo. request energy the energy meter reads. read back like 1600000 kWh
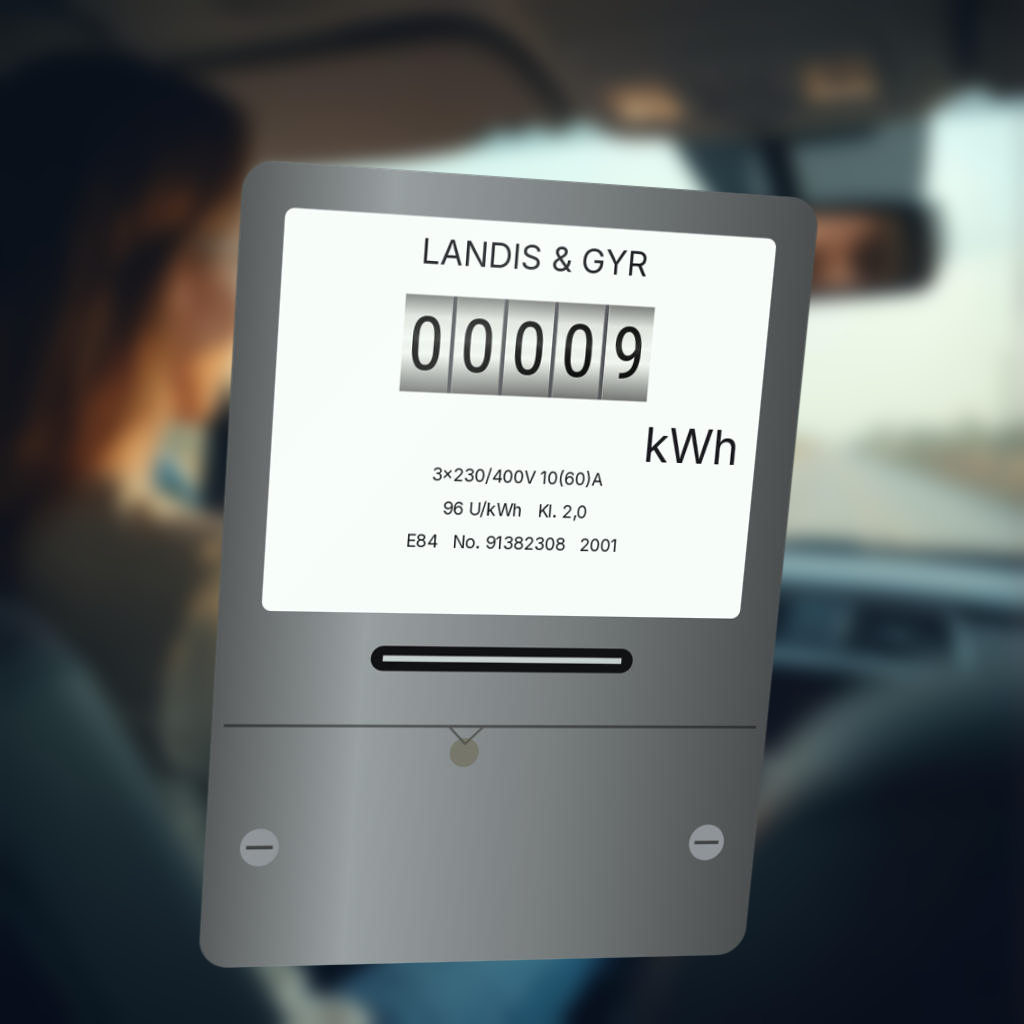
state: 9 kWh
